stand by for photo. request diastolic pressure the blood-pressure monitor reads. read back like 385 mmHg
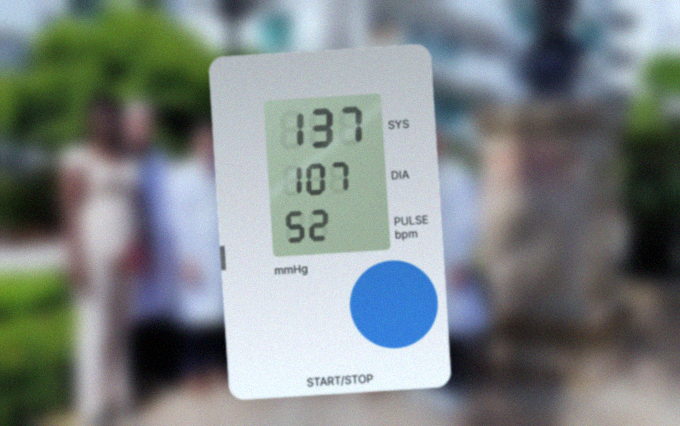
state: 107 mmHg
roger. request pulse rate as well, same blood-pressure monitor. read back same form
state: 52 bpm
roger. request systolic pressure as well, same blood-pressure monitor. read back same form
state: 137 mmHg
